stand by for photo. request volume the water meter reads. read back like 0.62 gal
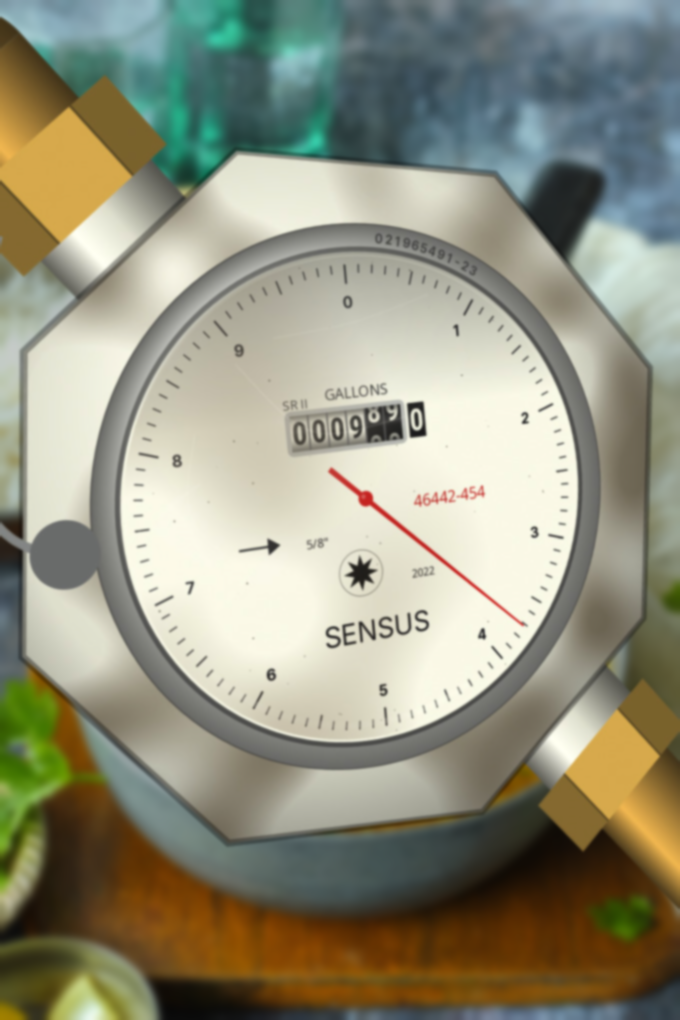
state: 9893.7 gal
